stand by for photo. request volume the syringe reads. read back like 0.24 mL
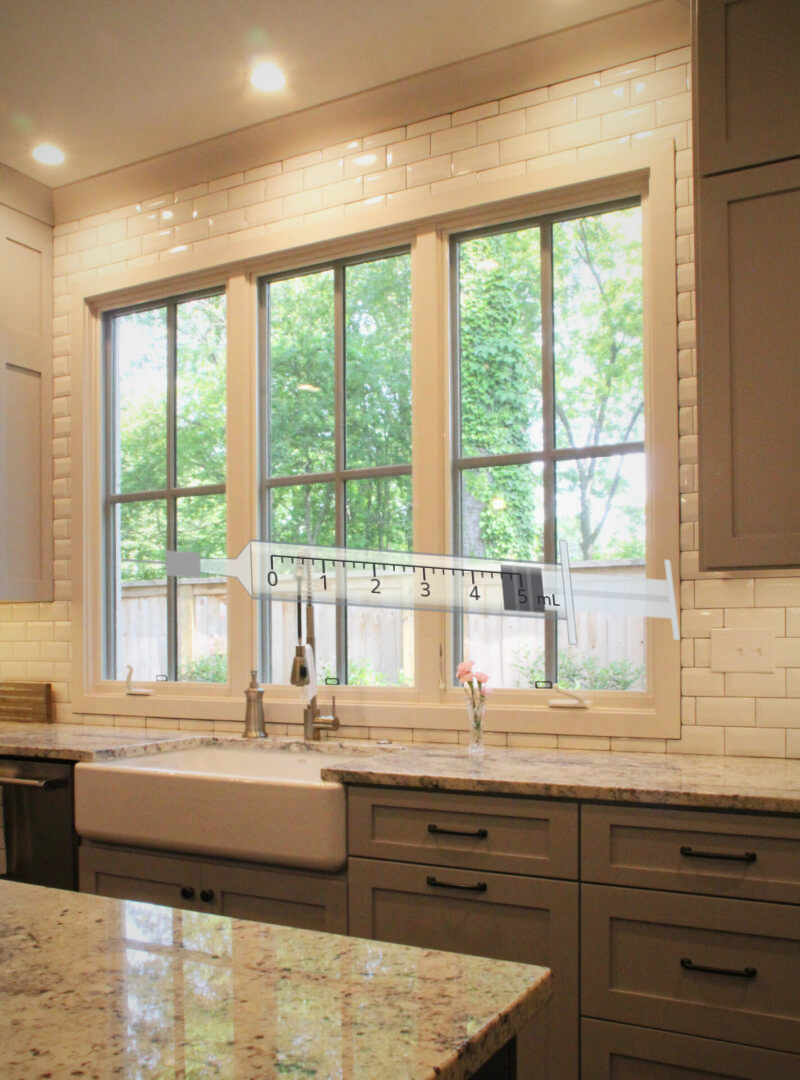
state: 4.6 mL
